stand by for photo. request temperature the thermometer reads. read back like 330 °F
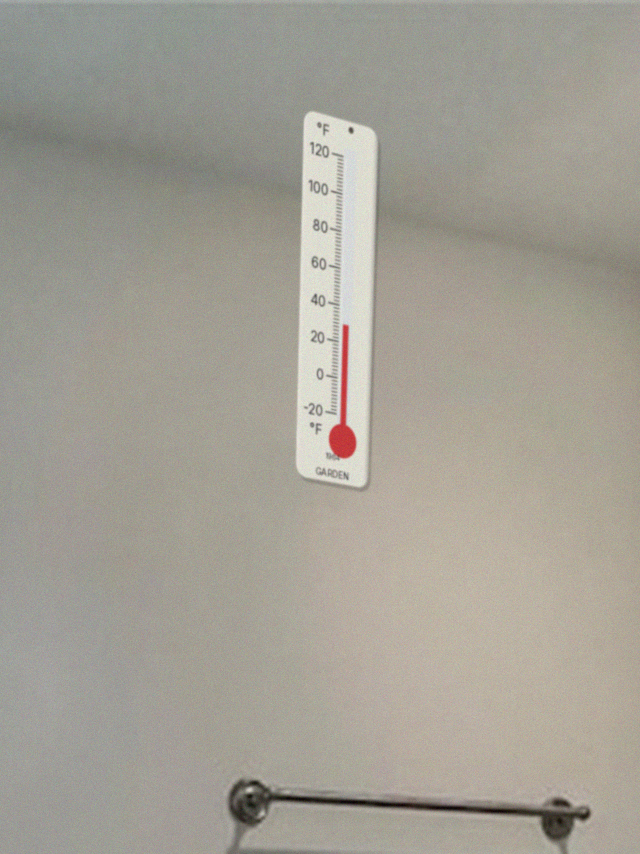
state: 30 °F
